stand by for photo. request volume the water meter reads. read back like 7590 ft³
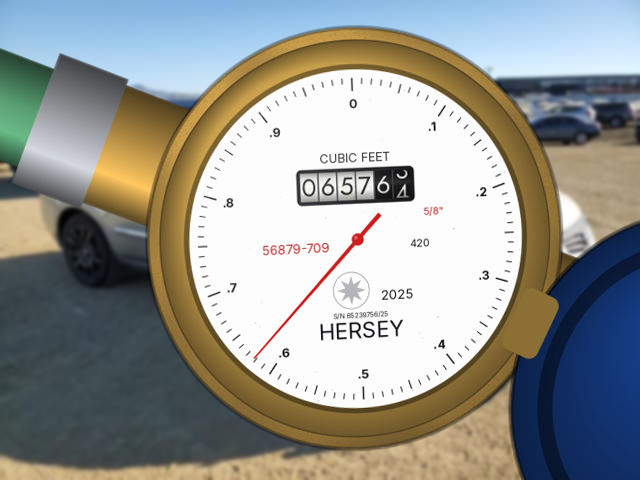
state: 65763.62 ft³
